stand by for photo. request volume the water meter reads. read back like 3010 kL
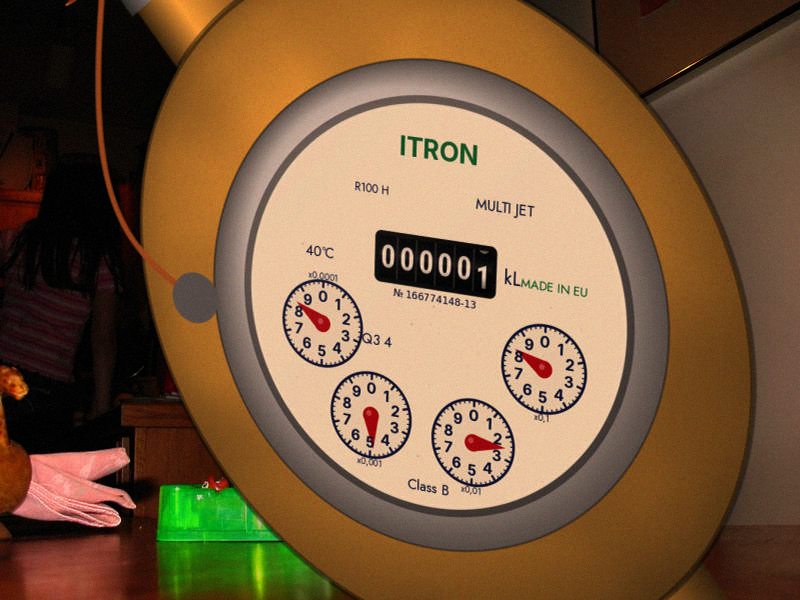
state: 0.8248 kL
